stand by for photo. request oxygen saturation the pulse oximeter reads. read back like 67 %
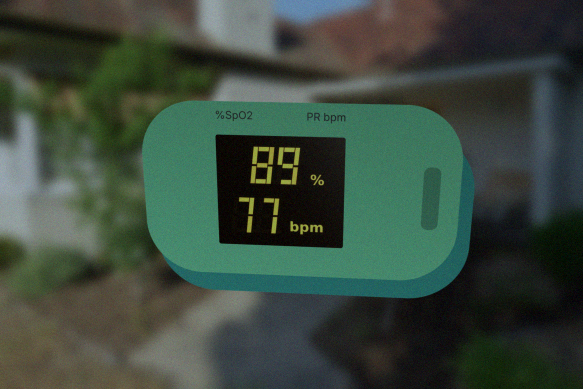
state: 89 %
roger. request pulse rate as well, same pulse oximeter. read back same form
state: 77 bpm
